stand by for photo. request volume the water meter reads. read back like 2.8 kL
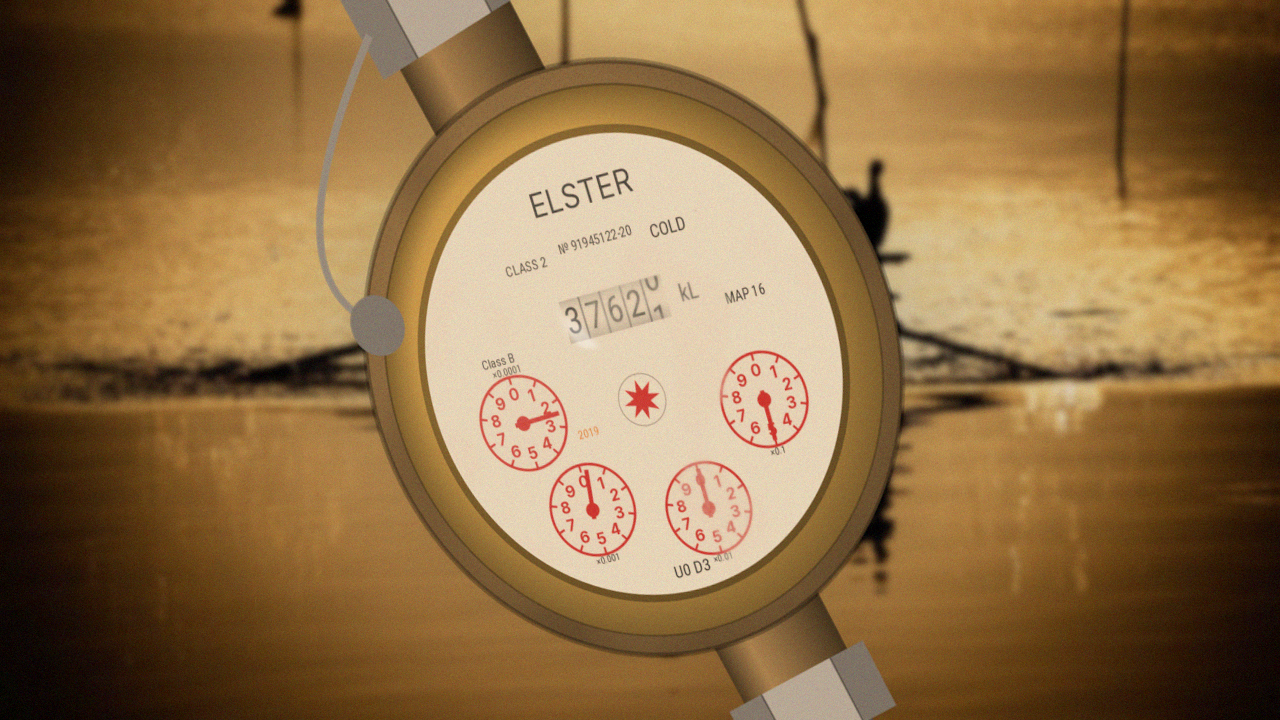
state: 37620.5002 kL
